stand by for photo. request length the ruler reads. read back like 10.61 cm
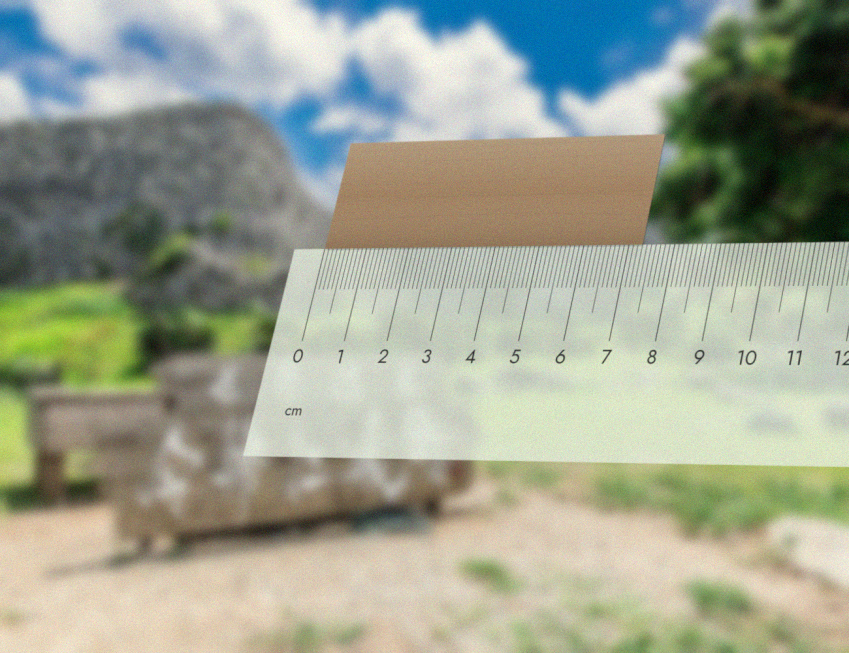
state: 7.3 cm
